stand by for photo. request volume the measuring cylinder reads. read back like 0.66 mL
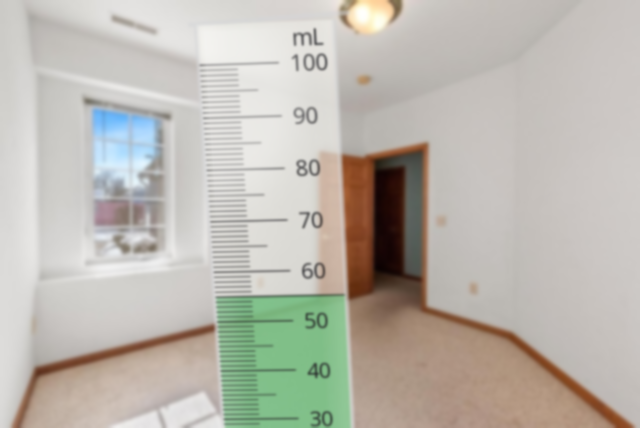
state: 55 mL
